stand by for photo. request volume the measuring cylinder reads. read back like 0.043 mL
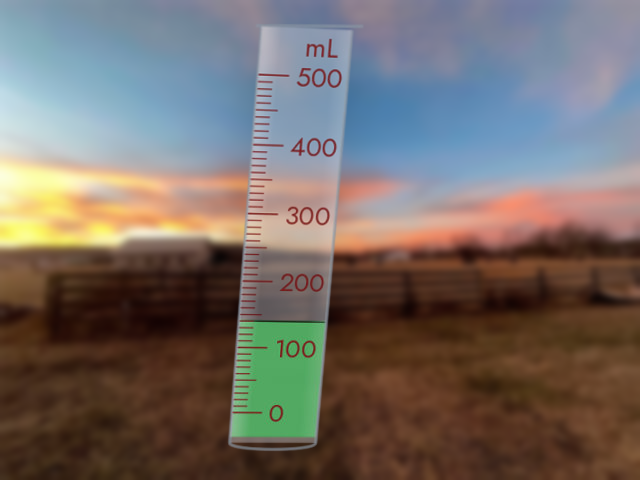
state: 140 mL
